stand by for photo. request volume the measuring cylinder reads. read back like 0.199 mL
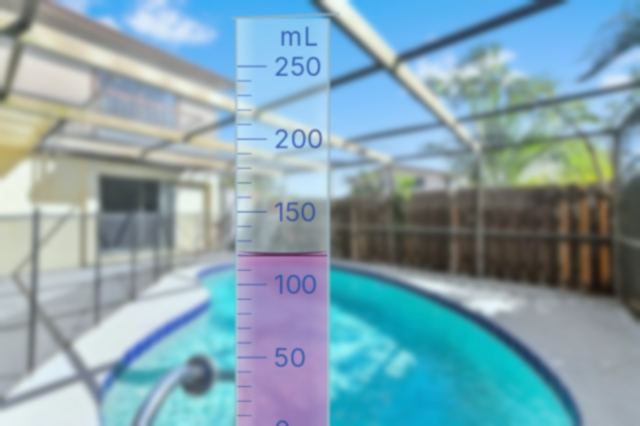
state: 120 mL
